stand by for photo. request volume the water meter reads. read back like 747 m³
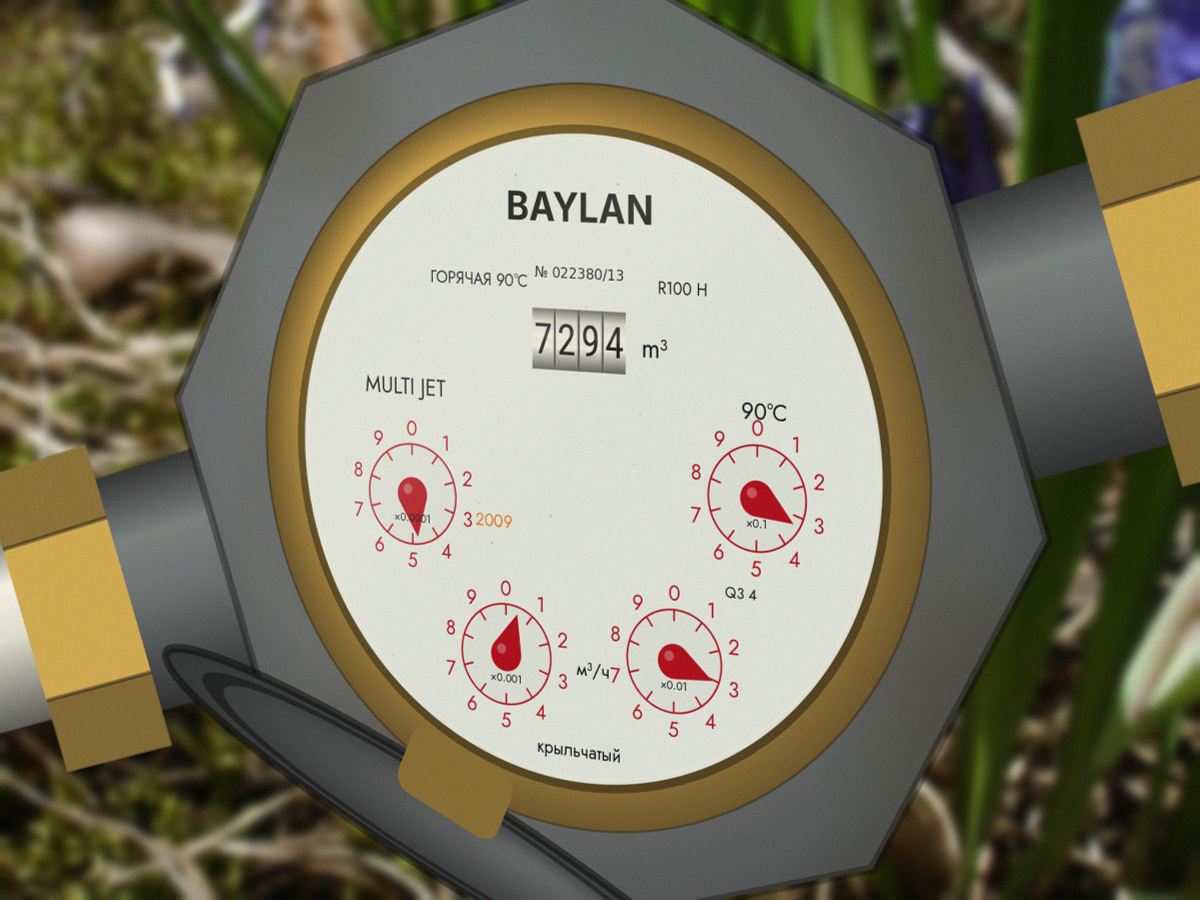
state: 7294.3304 m³
